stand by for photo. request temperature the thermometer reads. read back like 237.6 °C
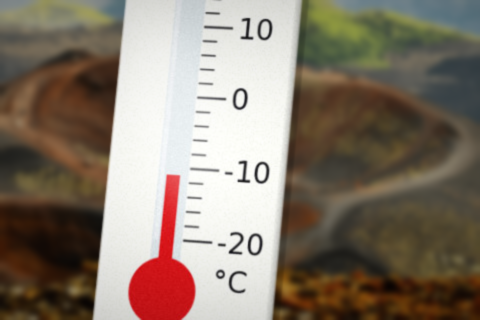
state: -11 °C
